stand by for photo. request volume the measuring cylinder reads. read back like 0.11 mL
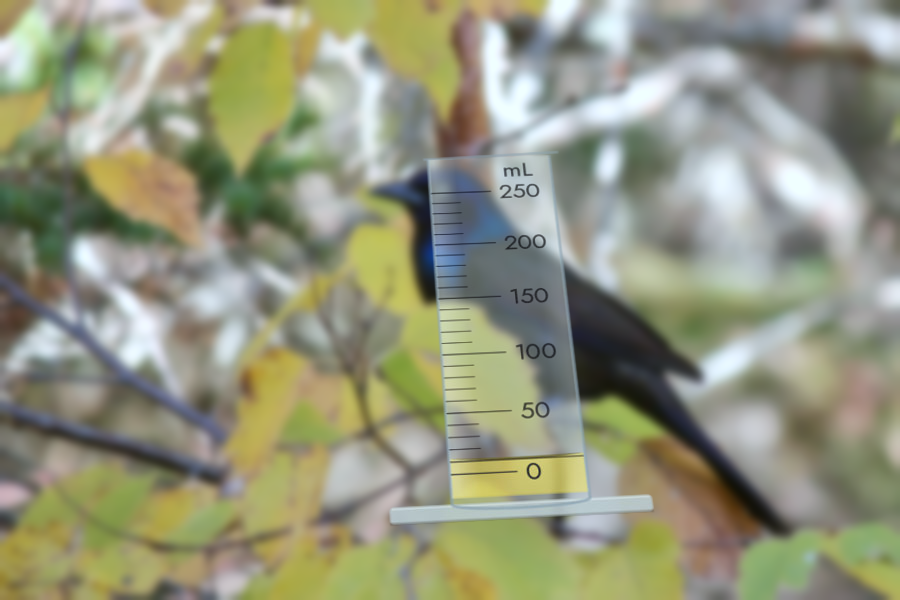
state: 10 mL
